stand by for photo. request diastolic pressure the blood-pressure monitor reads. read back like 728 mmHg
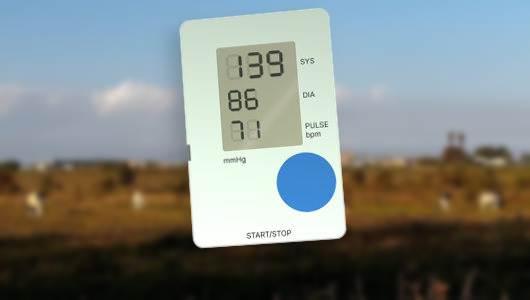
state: 86 mmHg
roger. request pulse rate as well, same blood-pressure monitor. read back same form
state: 71 bpm
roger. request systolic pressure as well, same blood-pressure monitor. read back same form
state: 139 mmHg
